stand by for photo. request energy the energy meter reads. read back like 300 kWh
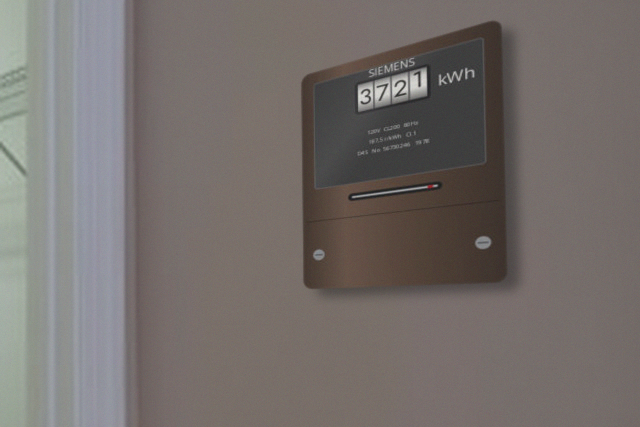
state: 3721 kWh
